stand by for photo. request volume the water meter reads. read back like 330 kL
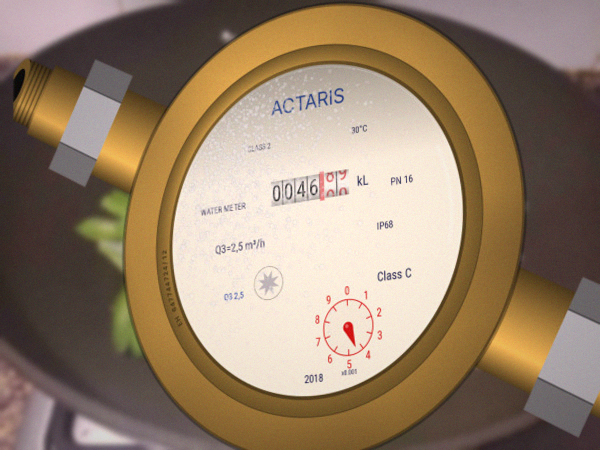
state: 46.894 kL
